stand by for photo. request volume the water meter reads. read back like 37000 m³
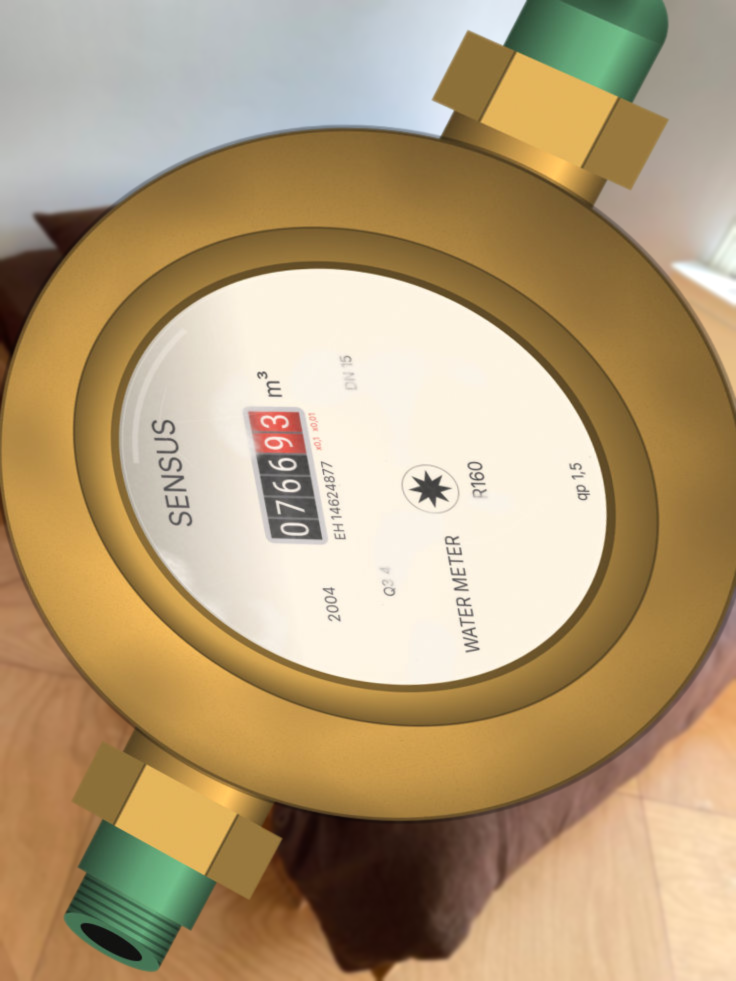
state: 766.93 m³
